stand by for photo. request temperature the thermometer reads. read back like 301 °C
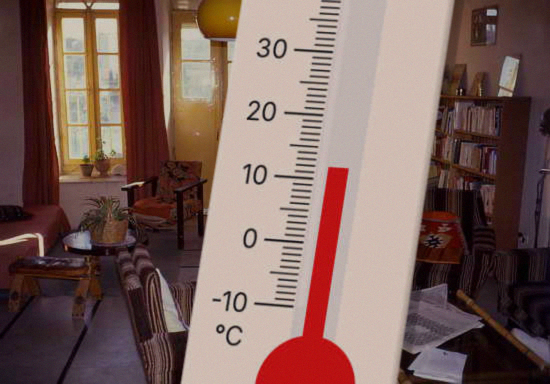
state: 12 °C
